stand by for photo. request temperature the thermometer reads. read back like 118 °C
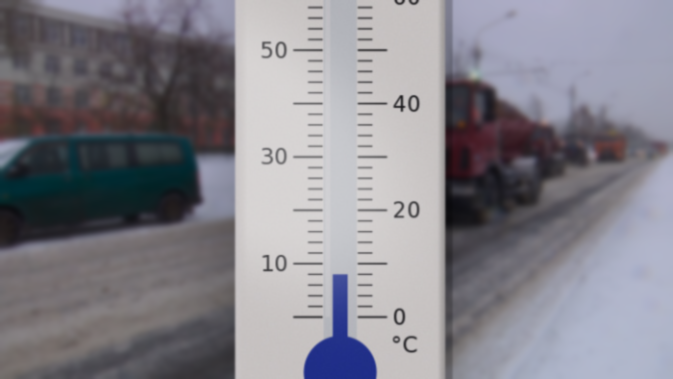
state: 8 °C
